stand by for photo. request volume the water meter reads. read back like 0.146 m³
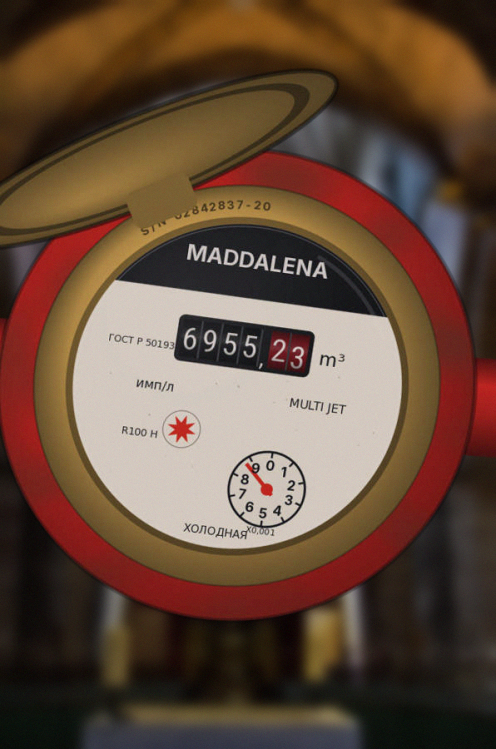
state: 6955.228 m³
